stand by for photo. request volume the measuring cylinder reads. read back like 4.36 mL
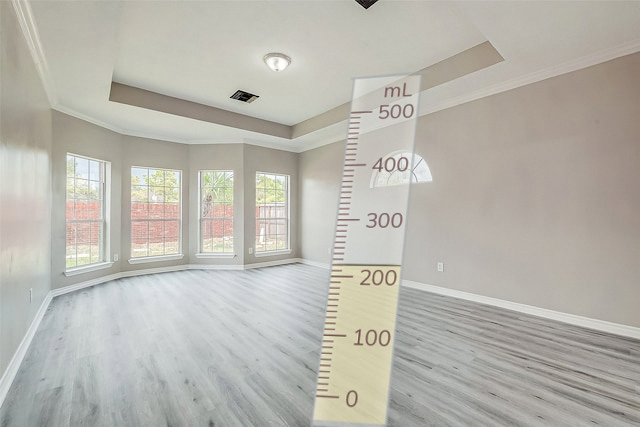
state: 220 mL
